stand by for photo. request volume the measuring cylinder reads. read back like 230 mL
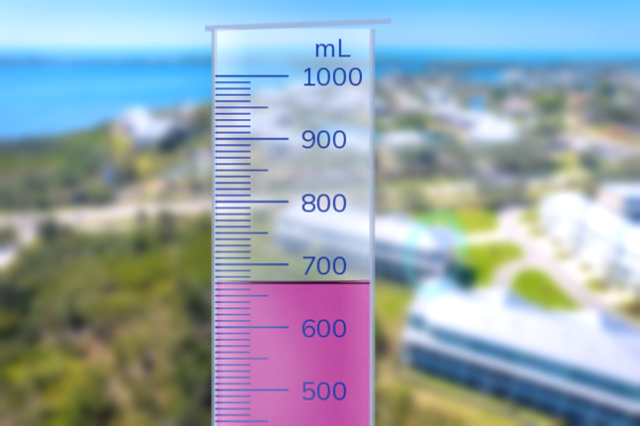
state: 670 mL
